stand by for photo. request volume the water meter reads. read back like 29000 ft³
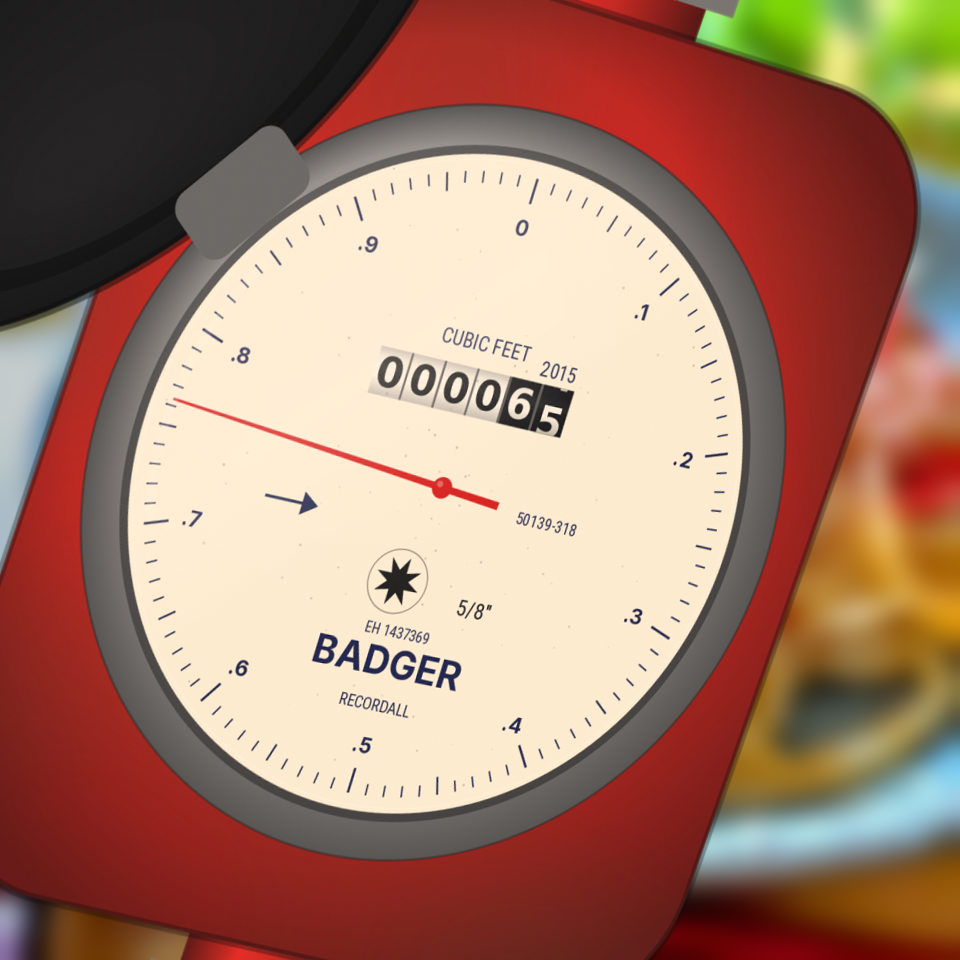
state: 64.76 ft³
